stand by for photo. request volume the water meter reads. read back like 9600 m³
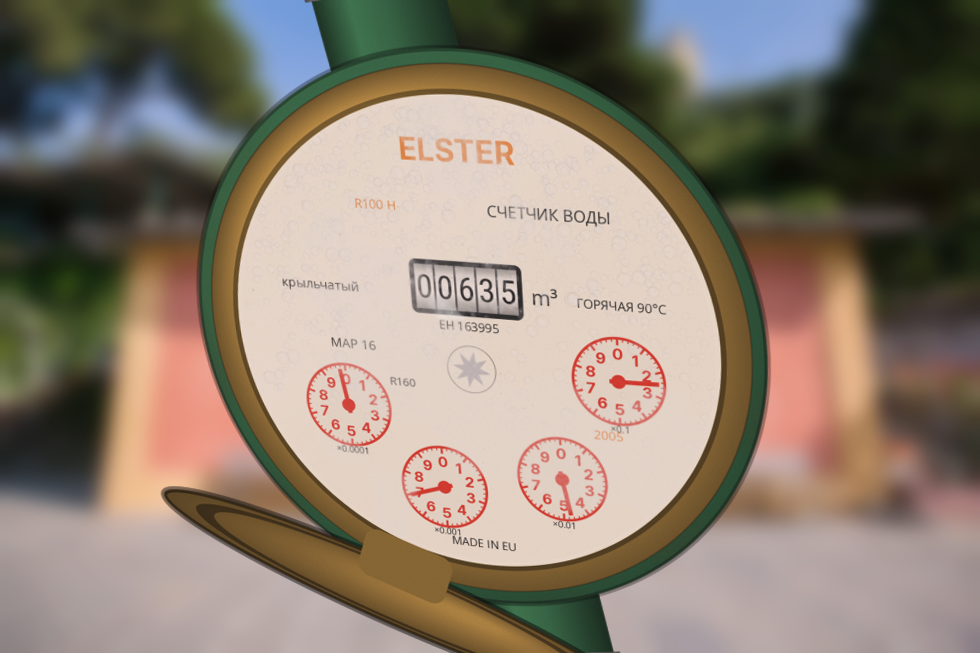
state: 635.2469 m³
